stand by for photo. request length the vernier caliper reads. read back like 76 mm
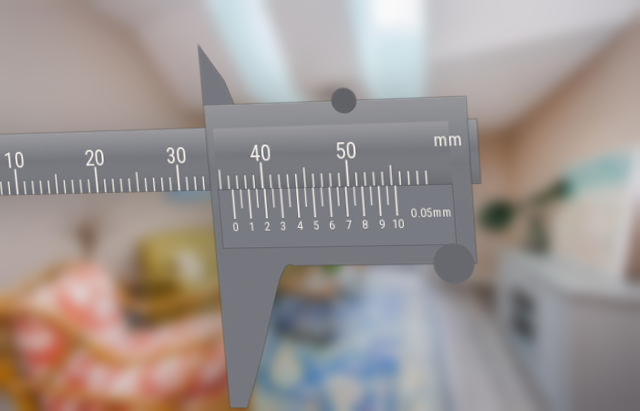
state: 36.4 mm
